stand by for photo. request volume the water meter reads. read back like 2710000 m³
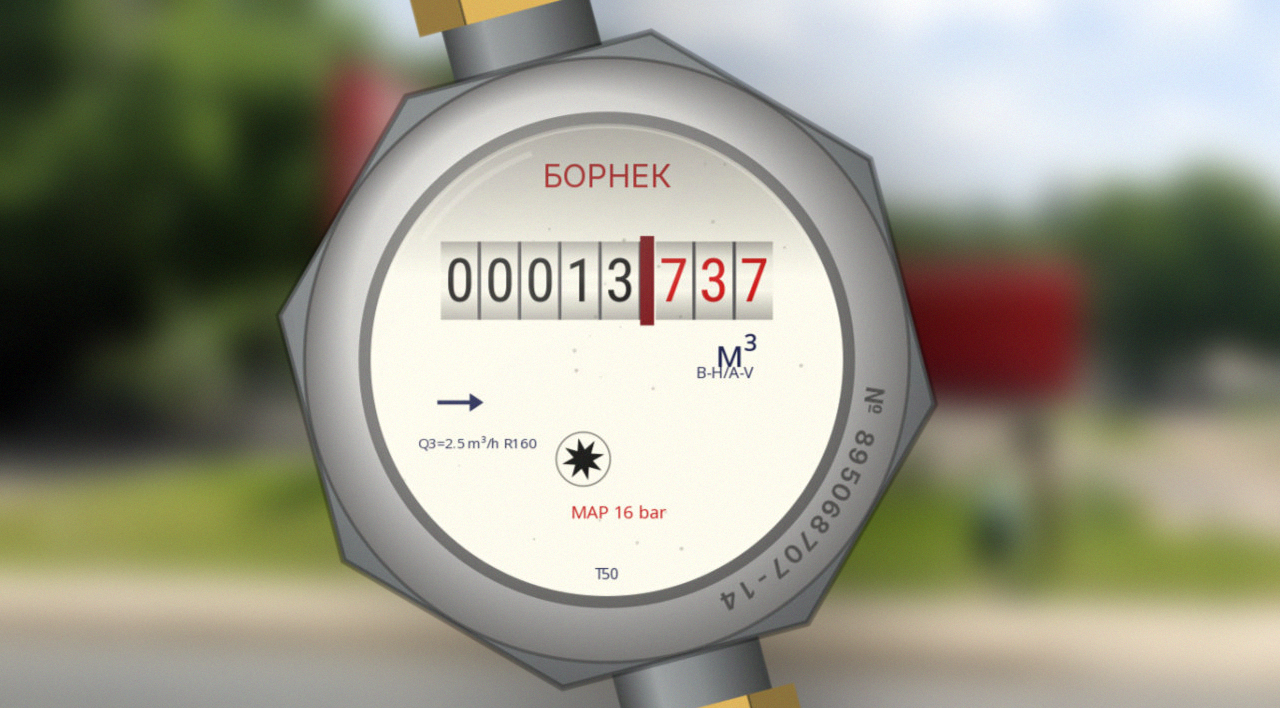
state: 13.737 m³
